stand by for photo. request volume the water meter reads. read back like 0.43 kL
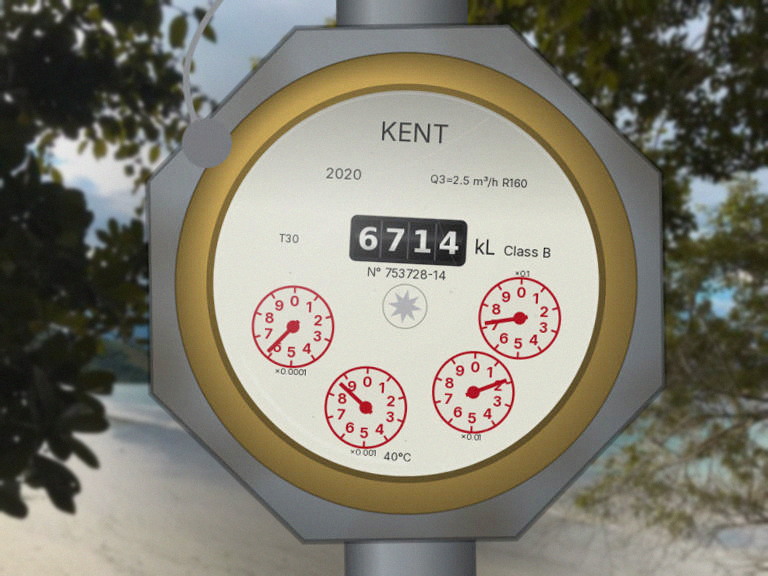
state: 6714.7186 kL
